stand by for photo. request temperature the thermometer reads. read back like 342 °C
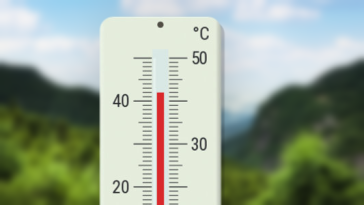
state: 42 °C
